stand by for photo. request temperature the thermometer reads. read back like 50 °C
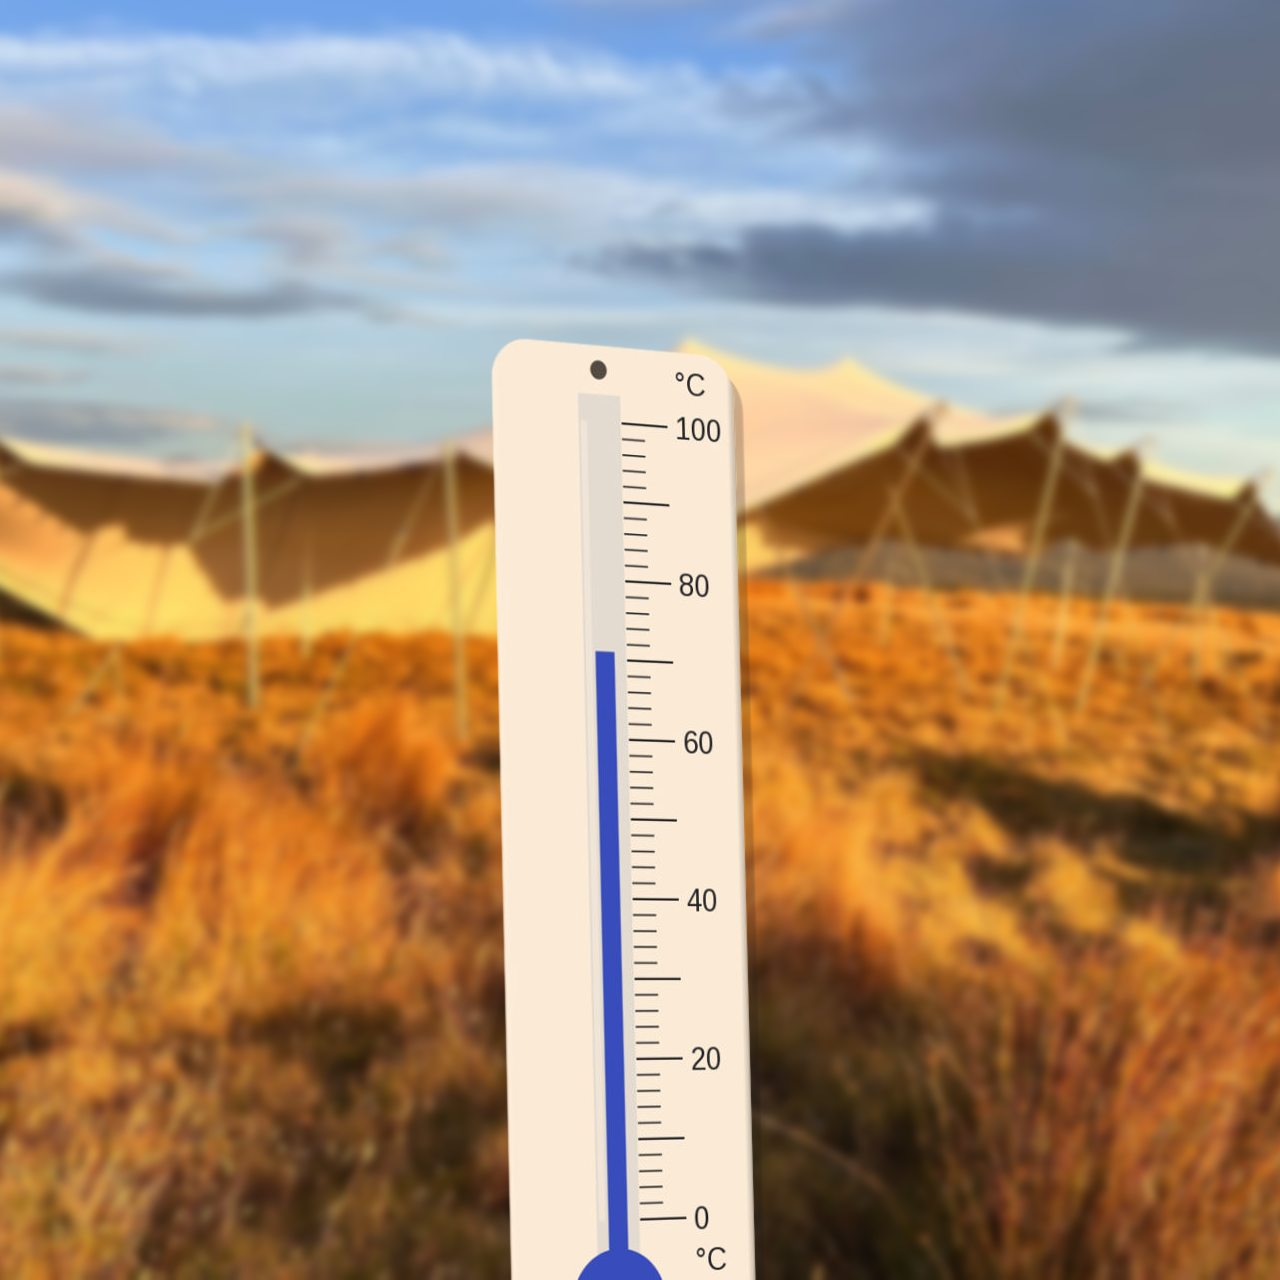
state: 71 °C
